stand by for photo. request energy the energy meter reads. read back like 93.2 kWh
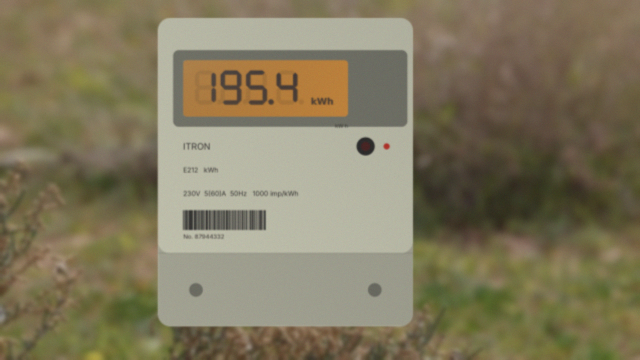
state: 195.4 kWh
